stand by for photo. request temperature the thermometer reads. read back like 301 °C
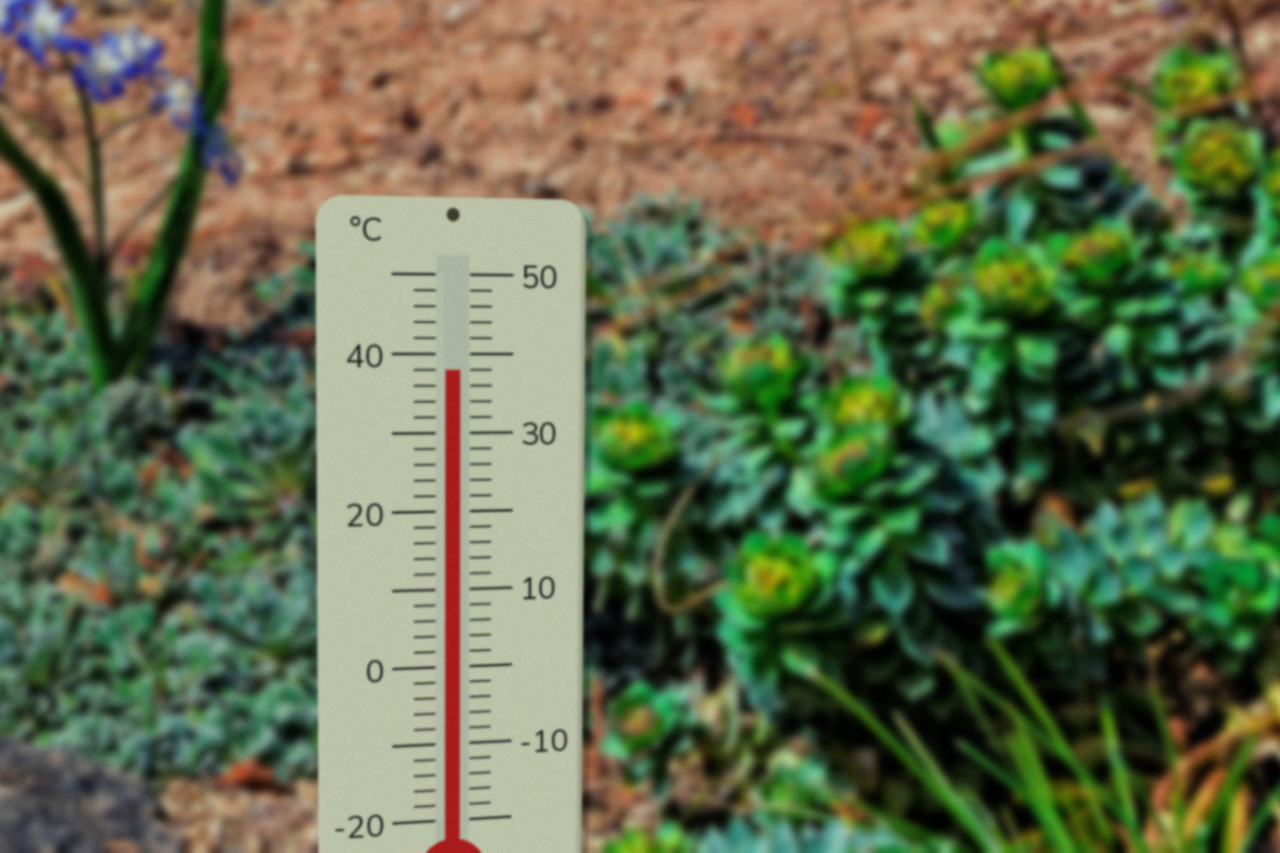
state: 38 °C
